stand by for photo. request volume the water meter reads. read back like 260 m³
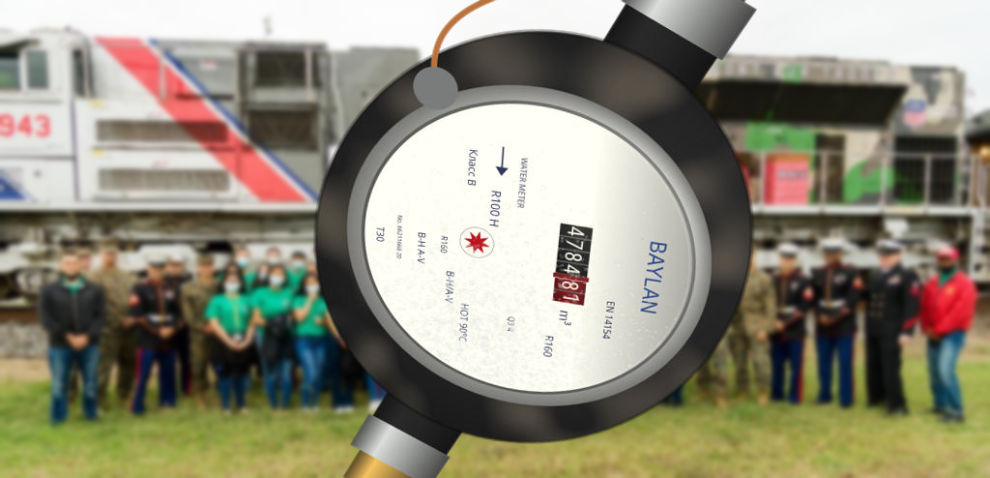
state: 4784.81 m³
